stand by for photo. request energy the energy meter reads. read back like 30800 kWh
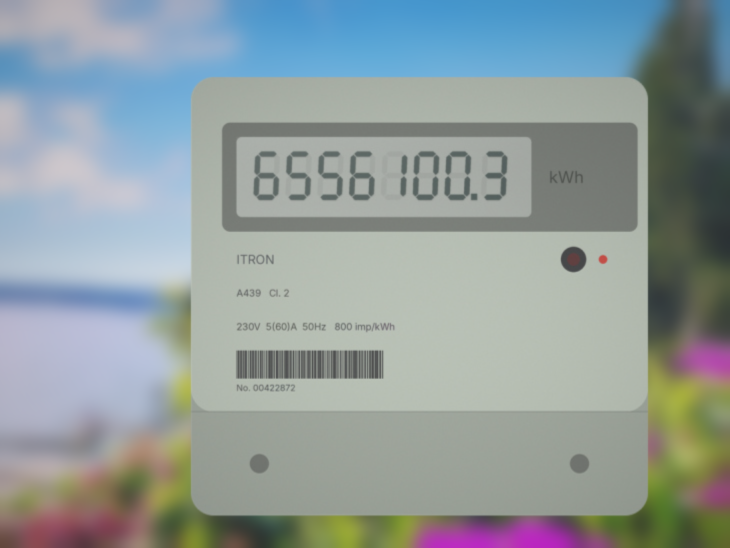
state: 6556100.3 kWh
